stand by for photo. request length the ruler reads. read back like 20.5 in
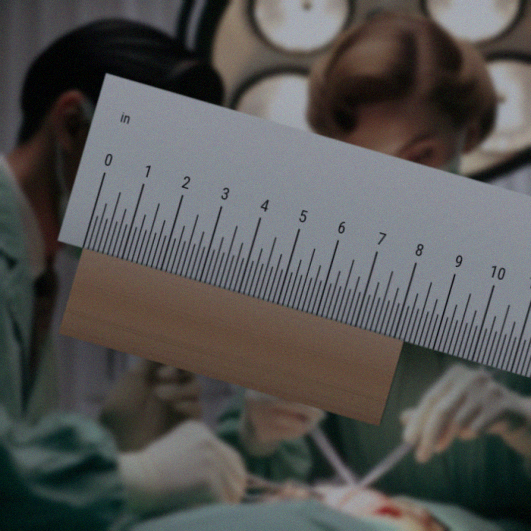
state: 8.25 in
